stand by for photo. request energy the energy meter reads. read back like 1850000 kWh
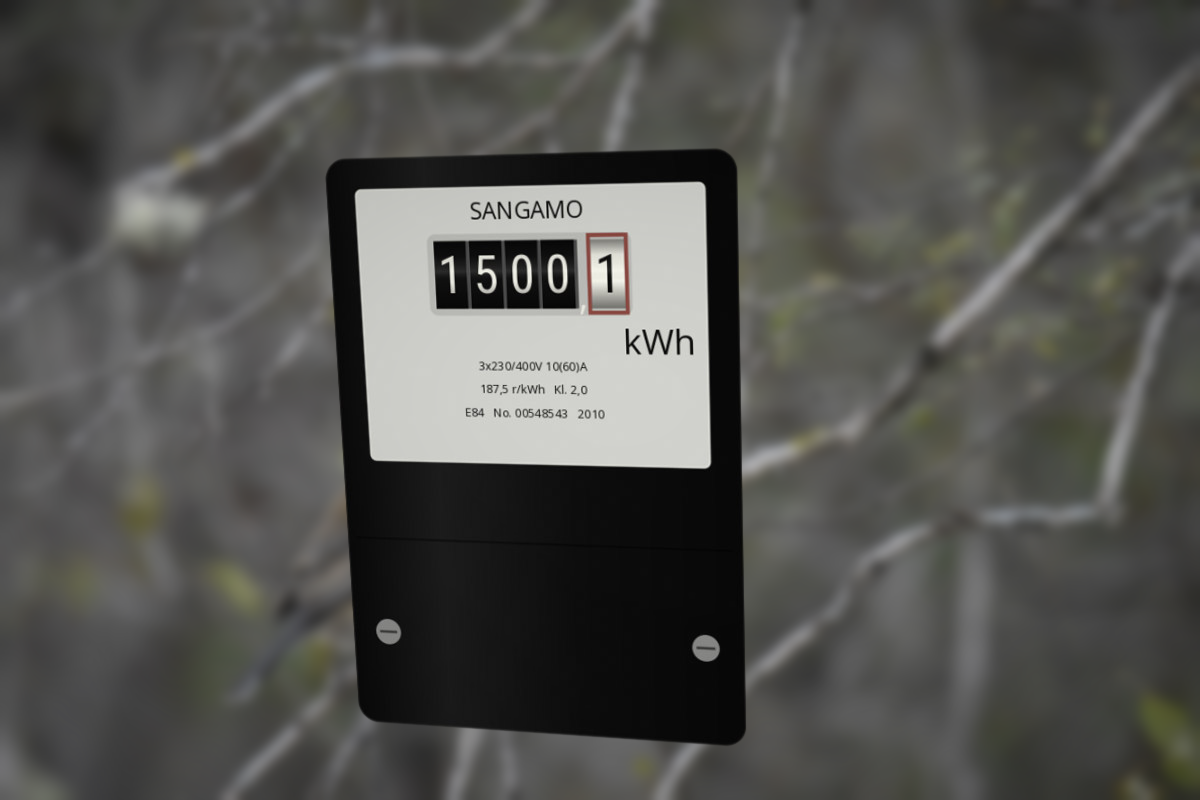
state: 1500.1 kWh
